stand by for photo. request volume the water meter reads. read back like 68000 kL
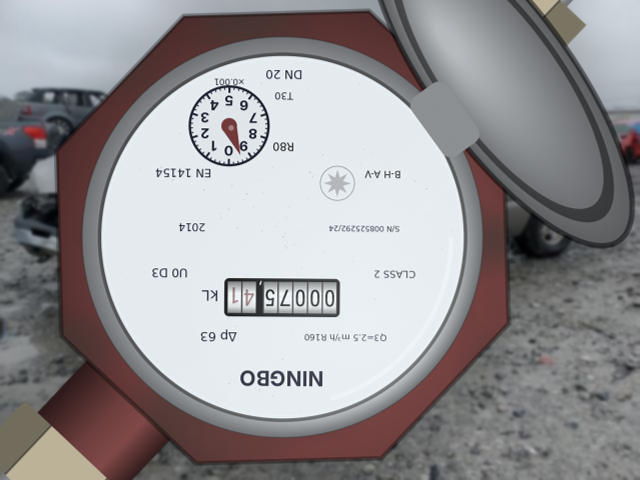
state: 75.409 kL
